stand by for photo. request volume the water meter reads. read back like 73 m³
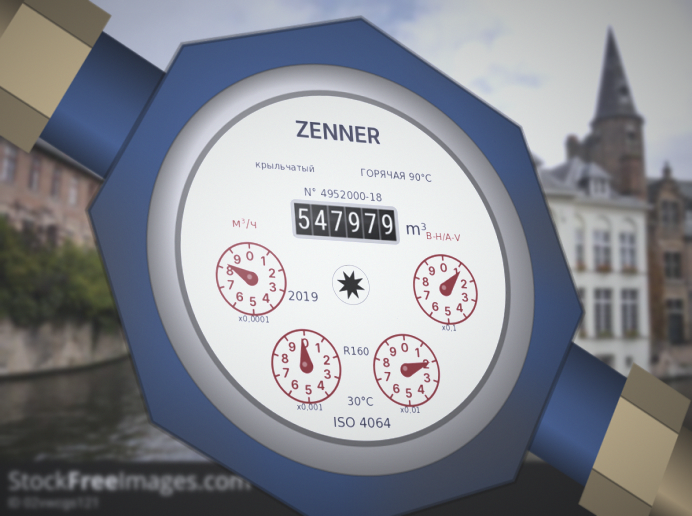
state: 547979.1198 m³
